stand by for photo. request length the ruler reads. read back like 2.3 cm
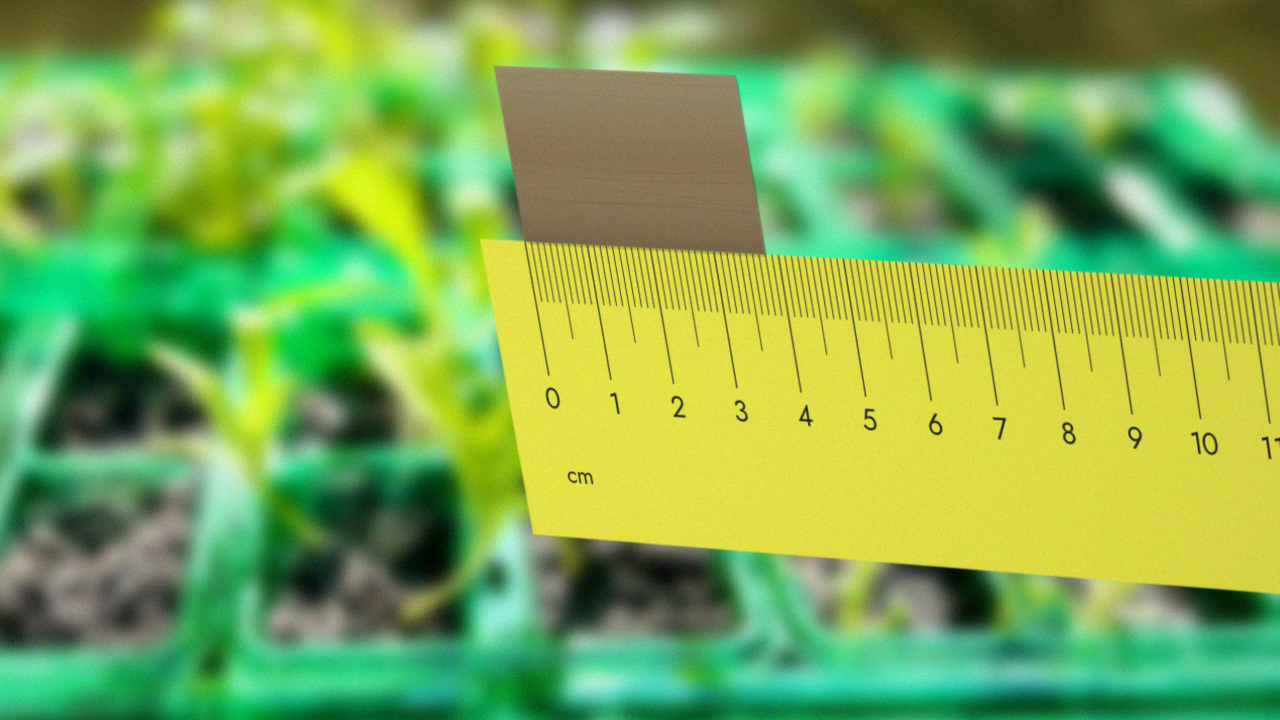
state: 3.8 cm
